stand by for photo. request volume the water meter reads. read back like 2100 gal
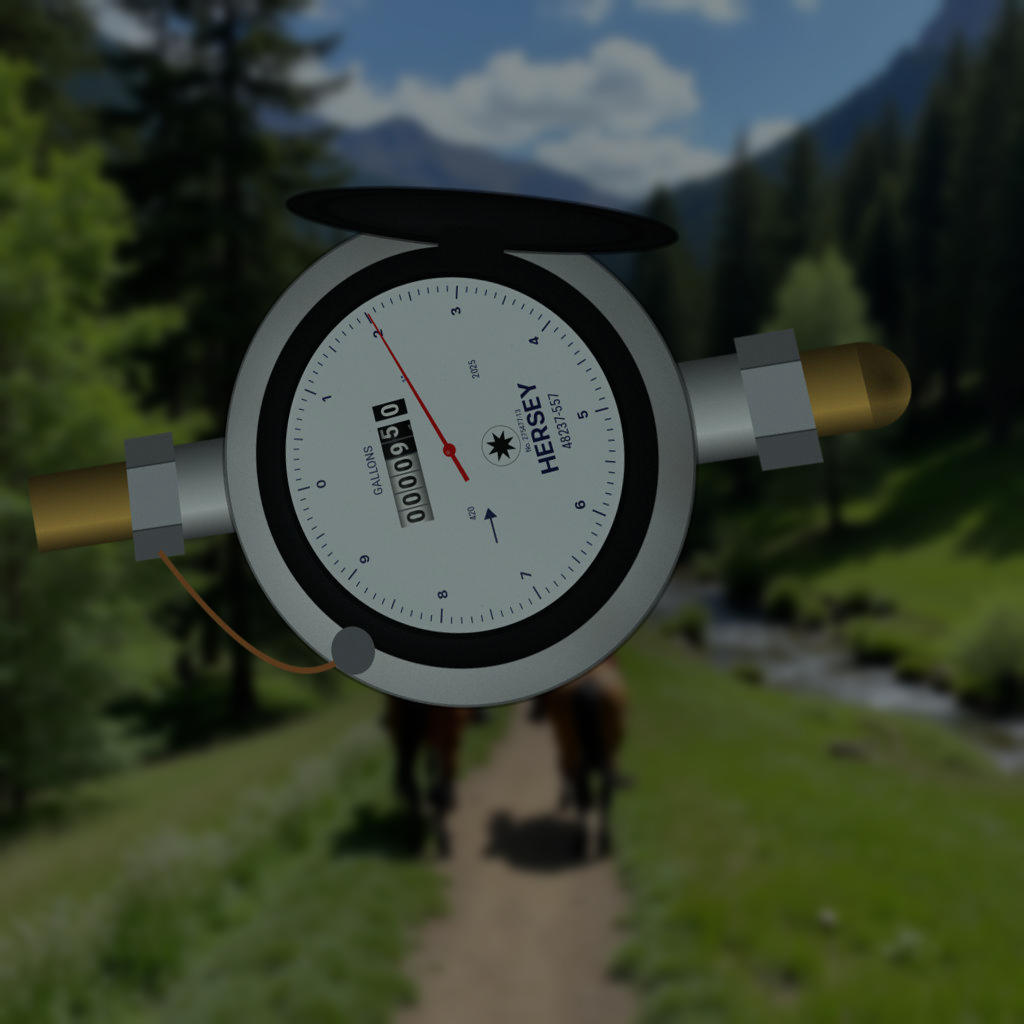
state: 952.0 gal
